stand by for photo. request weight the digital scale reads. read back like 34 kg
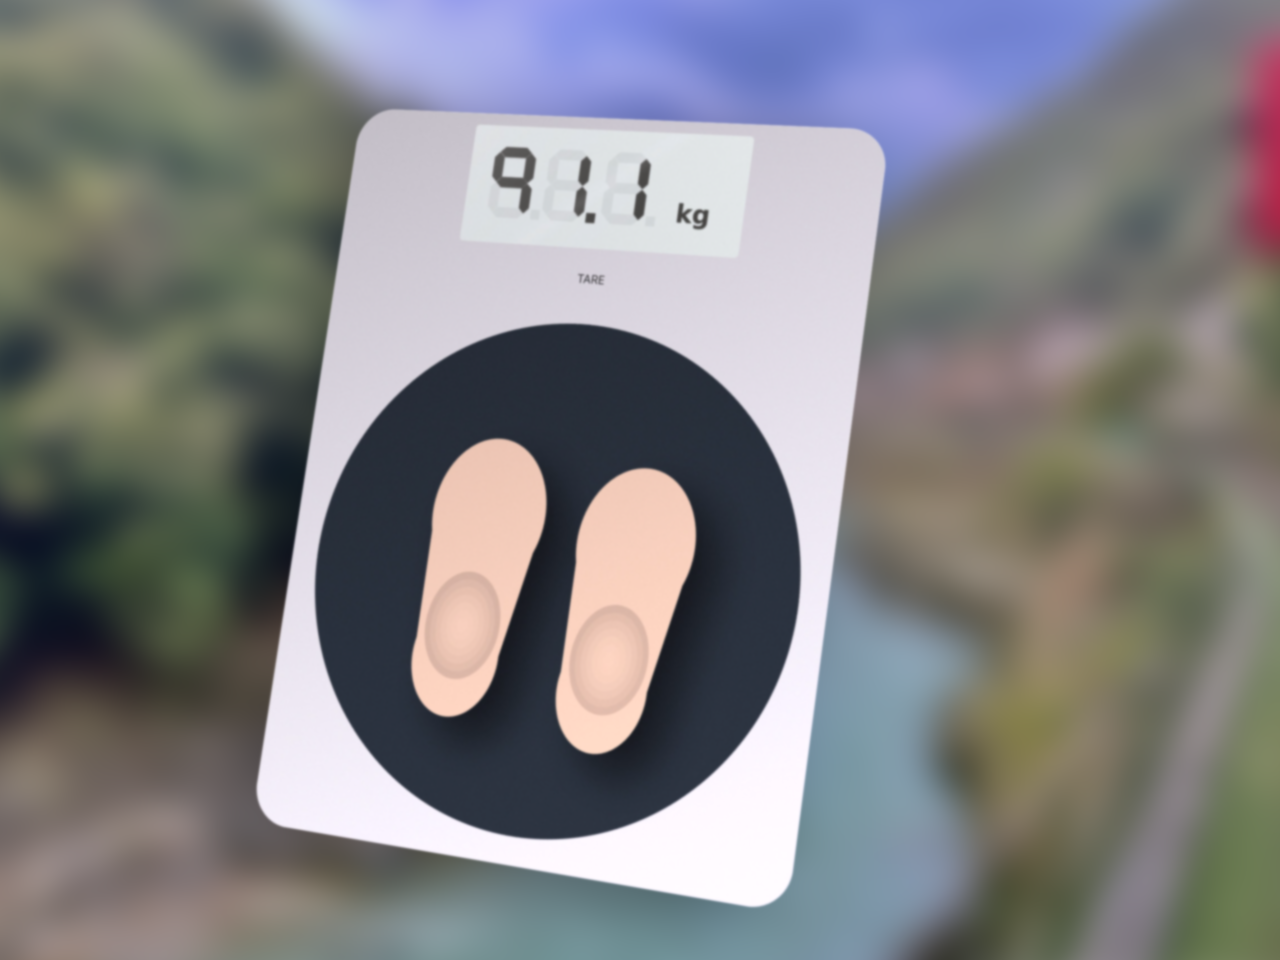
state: 91.1 kg
